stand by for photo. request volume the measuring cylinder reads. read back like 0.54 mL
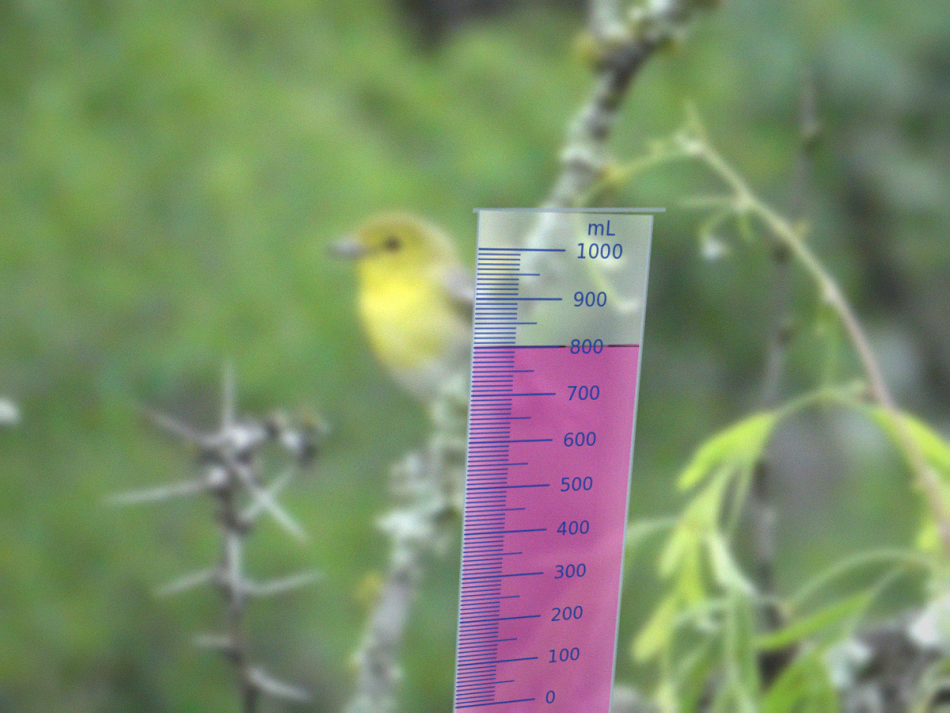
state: 800 mL
